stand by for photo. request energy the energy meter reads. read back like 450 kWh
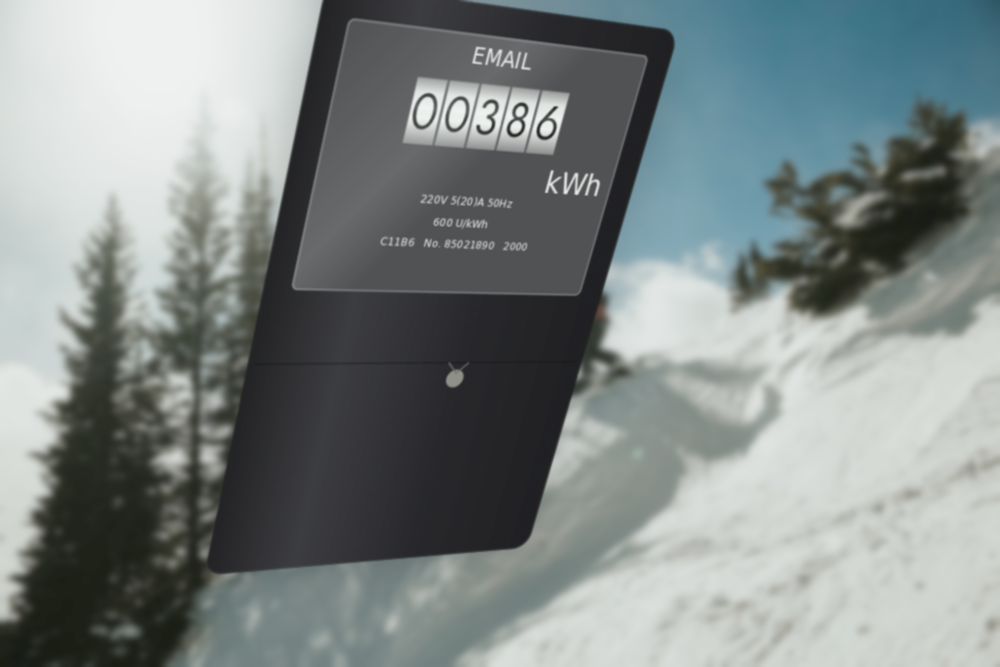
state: 386 kWh
